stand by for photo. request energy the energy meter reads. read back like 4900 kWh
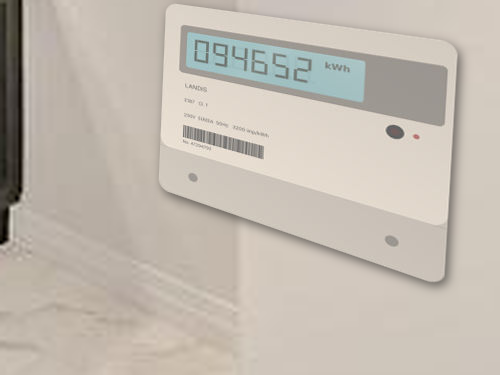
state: 94652 kWh
